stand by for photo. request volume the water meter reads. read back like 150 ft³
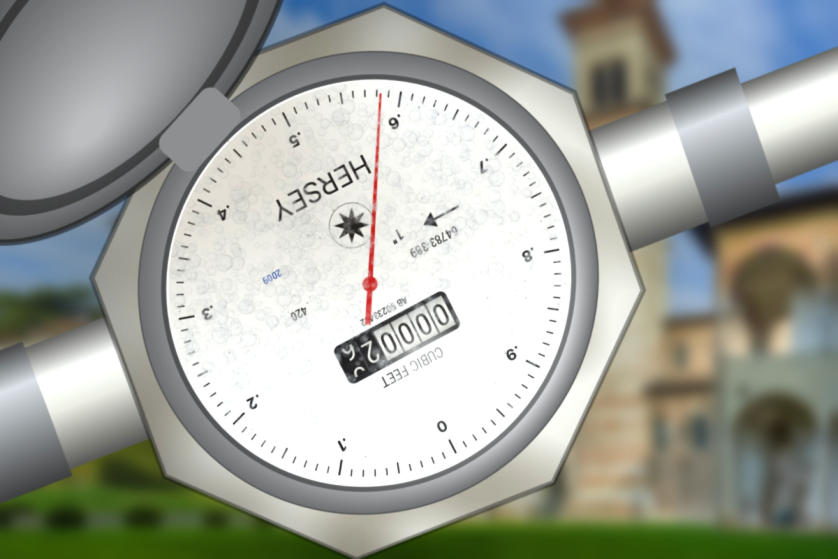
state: 25.58 ft³
